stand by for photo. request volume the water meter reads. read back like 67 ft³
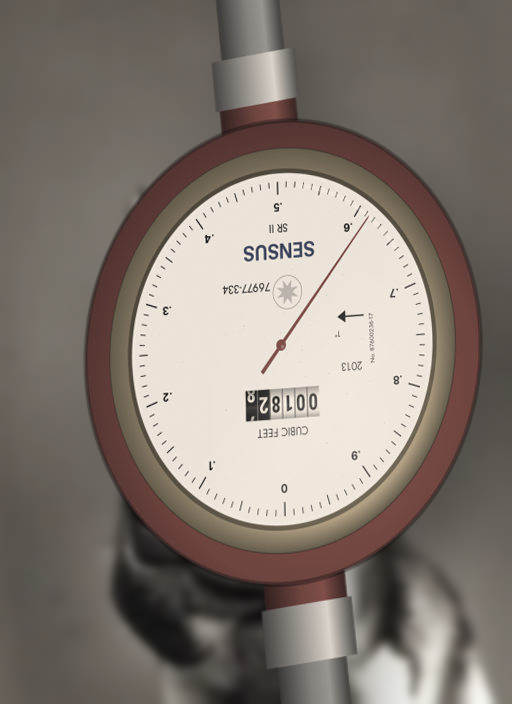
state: 1827.61 ft³
